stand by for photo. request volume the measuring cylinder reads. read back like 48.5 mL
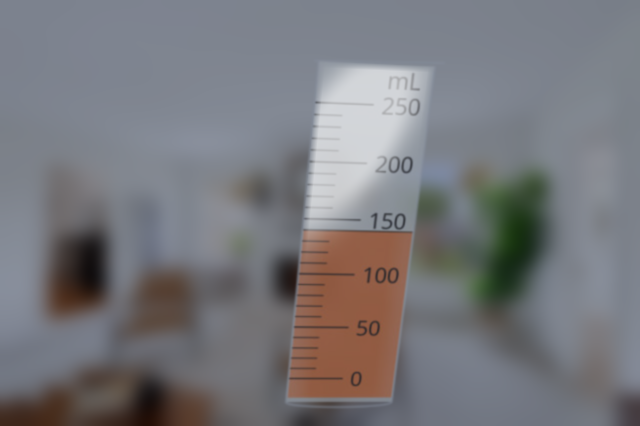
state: 140 mL
